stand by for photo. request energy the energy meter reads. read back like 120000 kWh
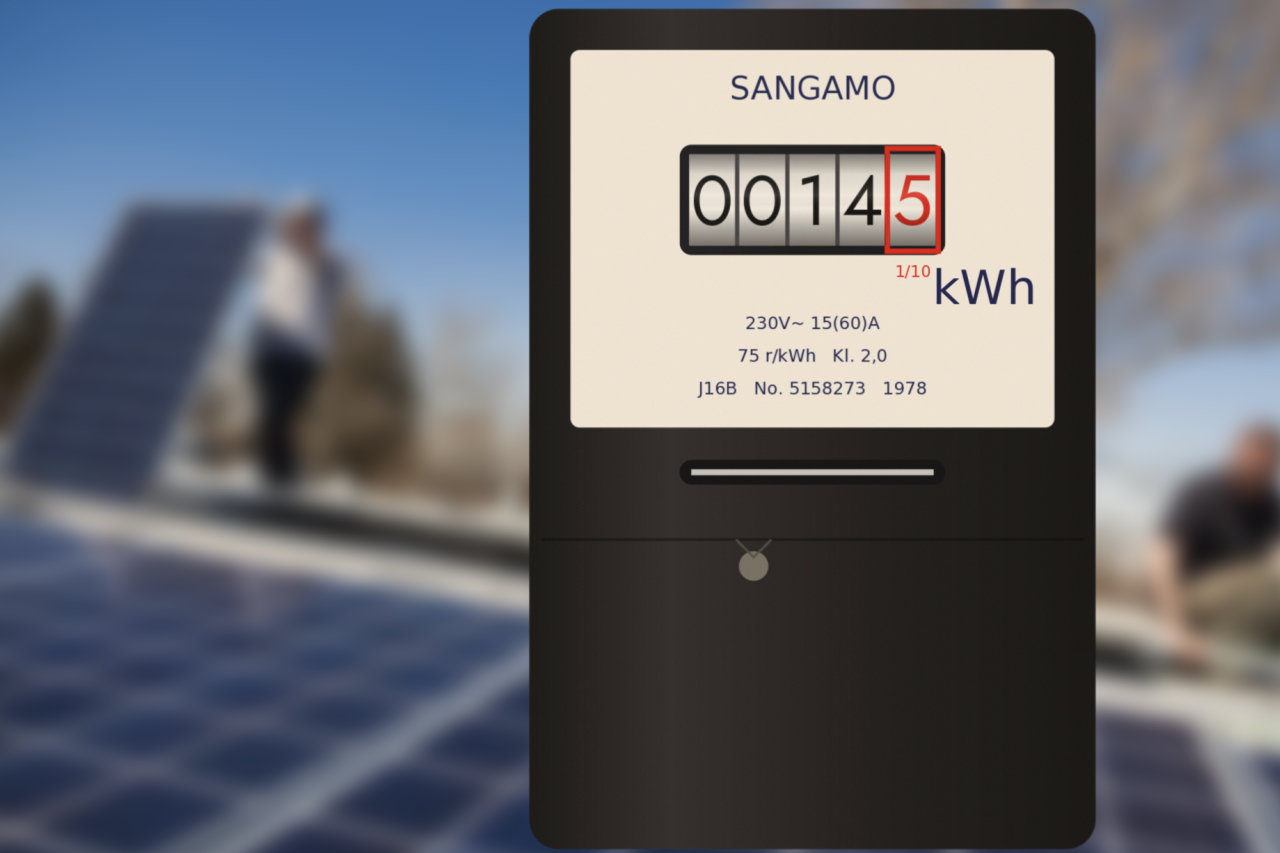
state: 14.5 kWh
